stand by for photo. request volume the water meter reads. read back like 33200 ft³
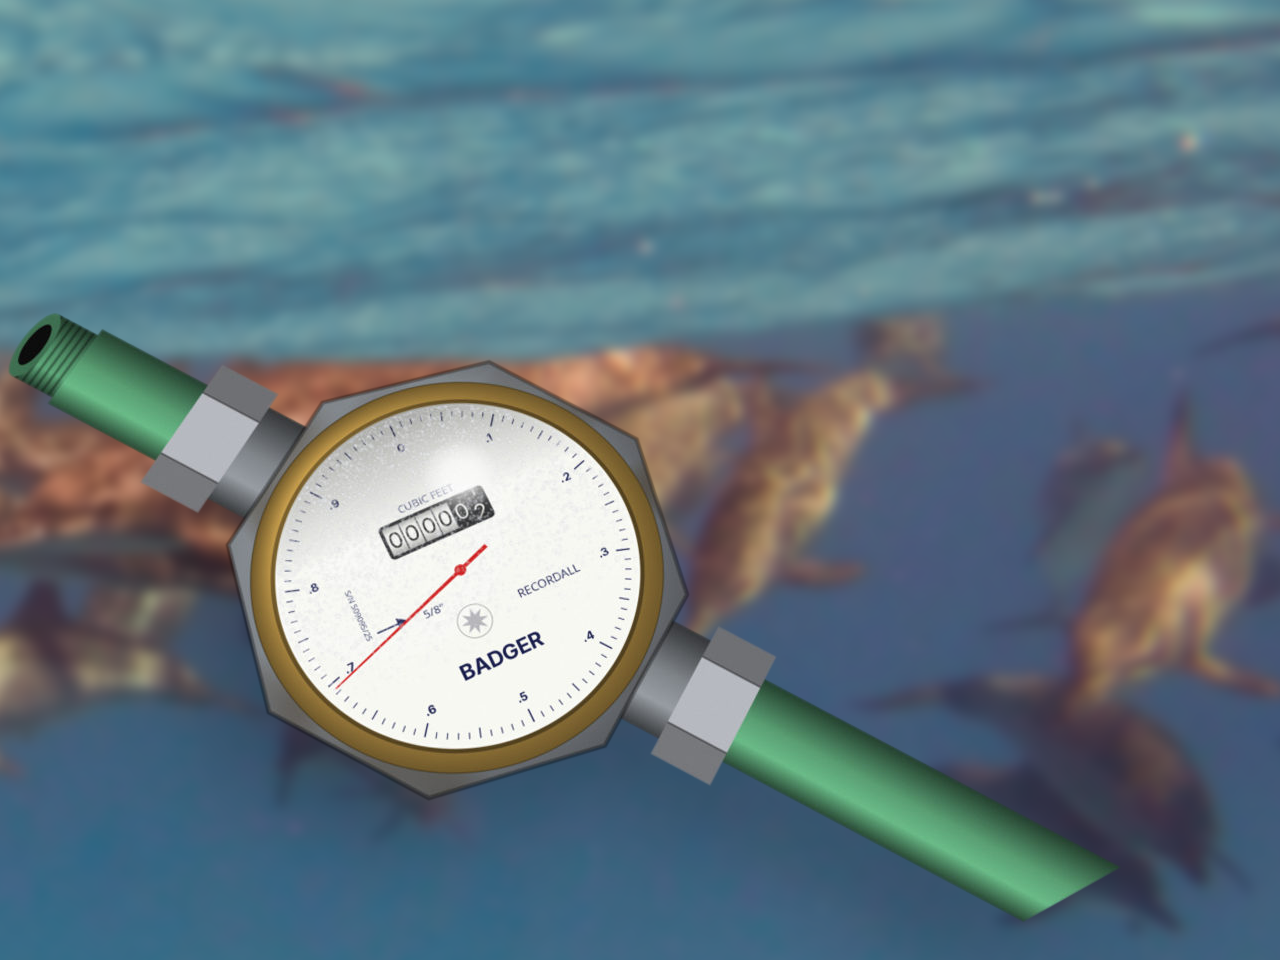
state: 1.69 ft³
